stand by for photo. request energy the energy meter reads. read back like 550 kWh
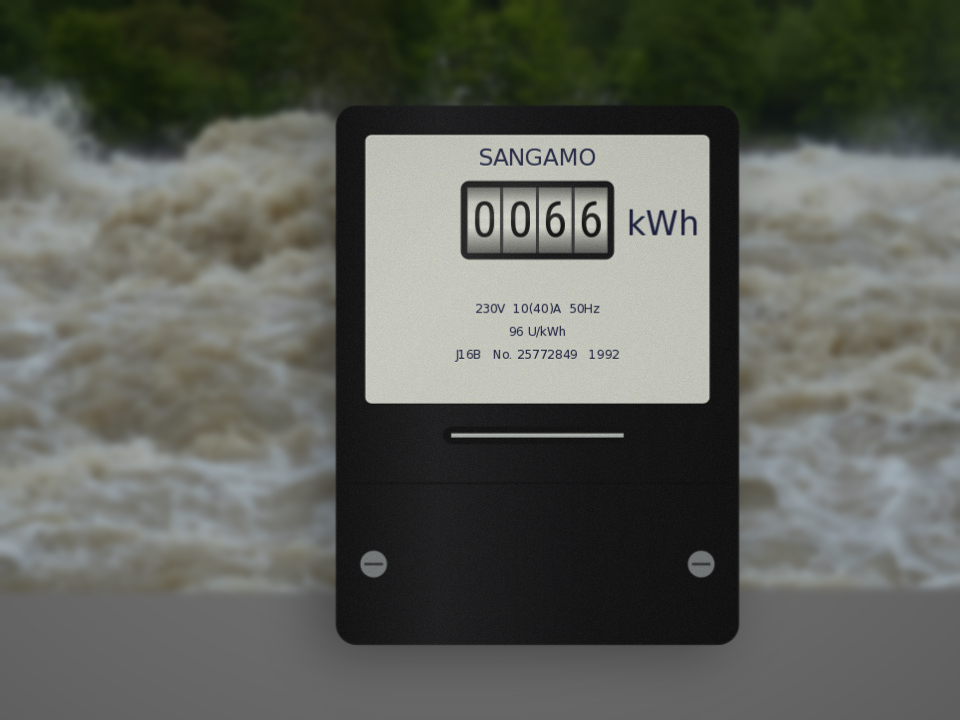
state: 66 kWh
